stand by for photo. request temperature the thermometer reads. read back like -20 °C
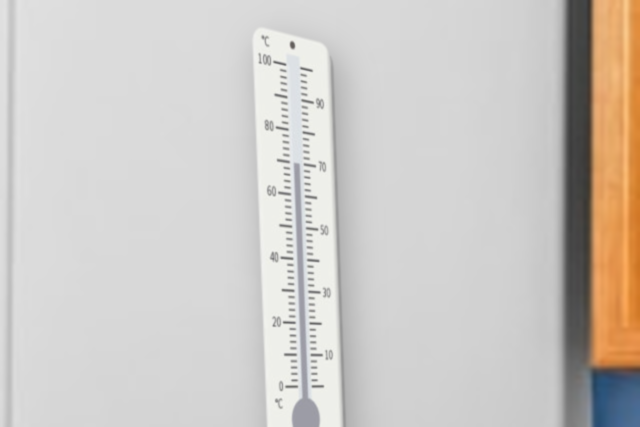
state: 70 °C
